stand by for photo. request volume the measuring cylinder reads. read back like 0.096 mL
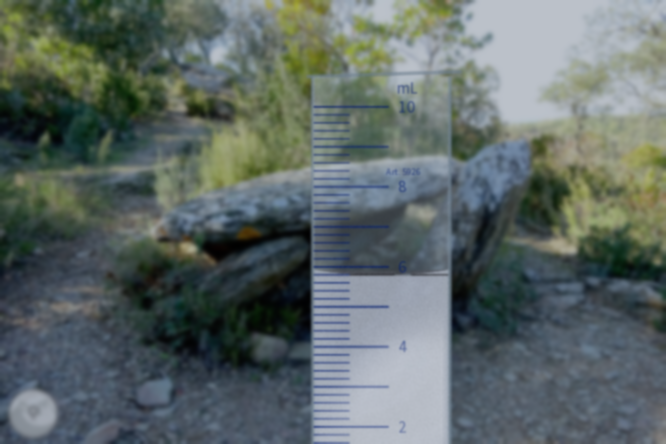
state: 5.8 mL
